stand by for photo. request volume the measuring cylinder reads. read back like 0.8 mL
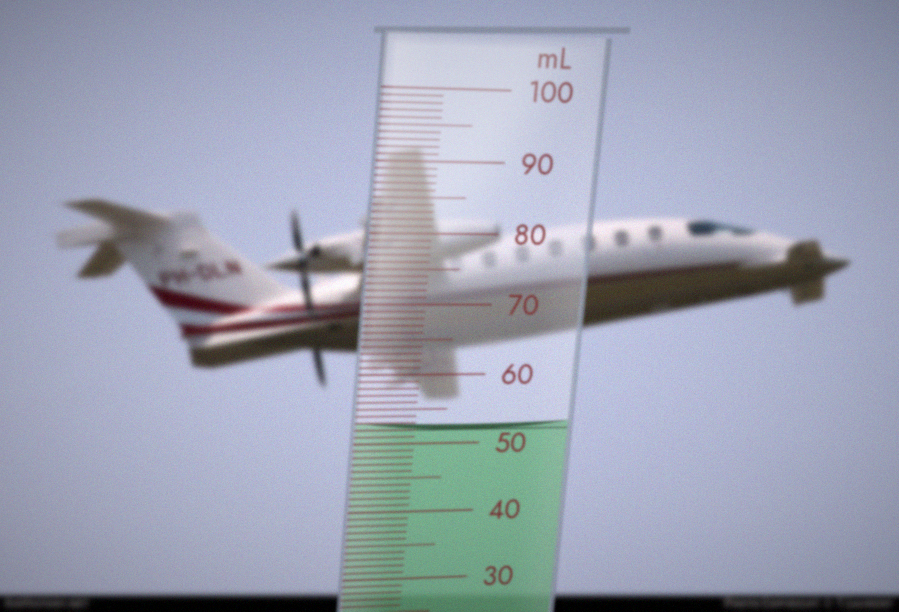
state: 52 mL
